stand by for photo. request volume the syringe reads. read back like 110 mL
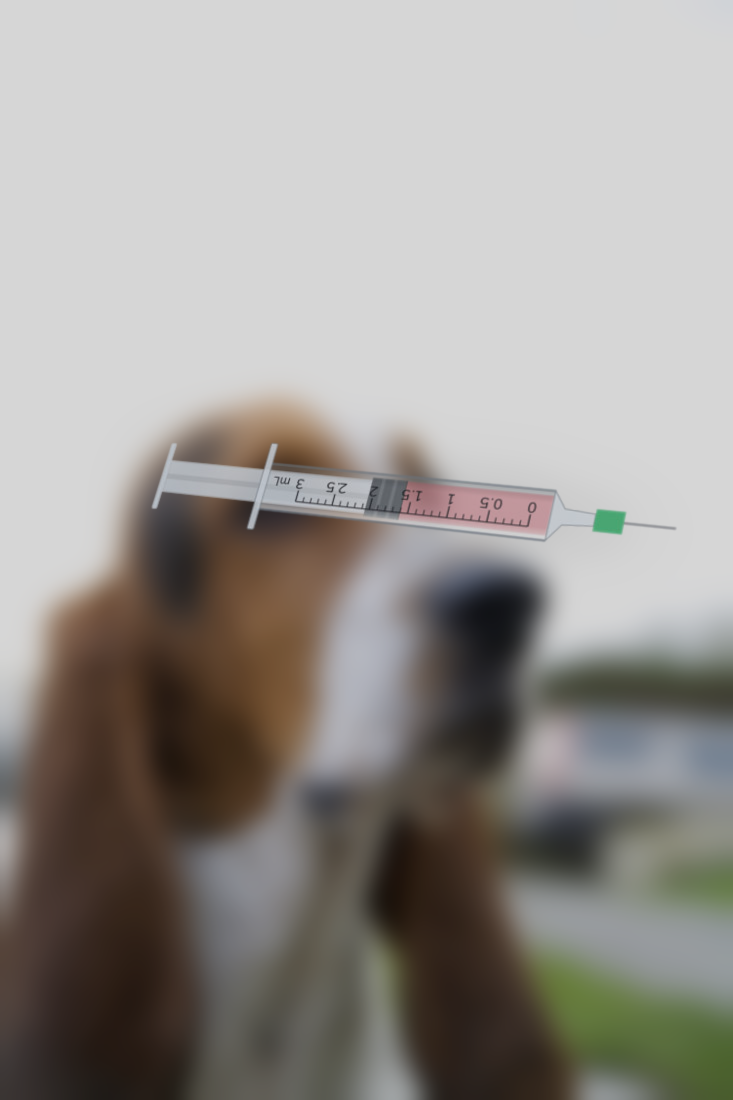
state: 1.6 mL
